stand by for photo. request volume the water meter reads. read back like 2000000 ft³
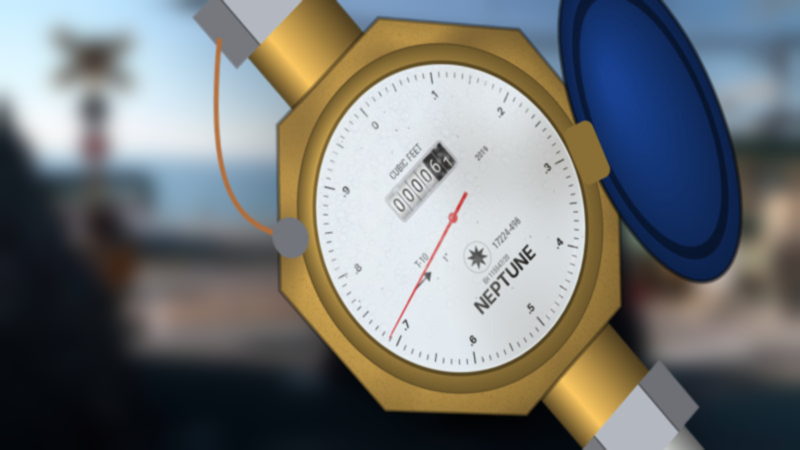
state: 60.71 ft³
